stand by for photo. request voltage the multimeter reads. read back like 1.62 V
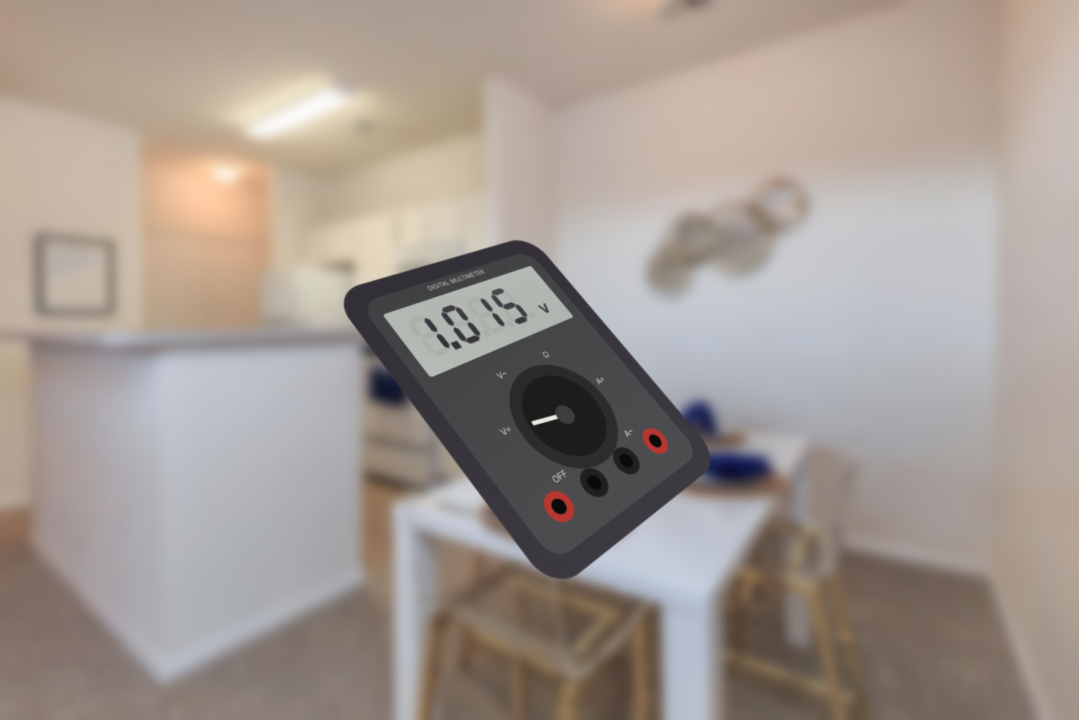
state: 1.015 V
